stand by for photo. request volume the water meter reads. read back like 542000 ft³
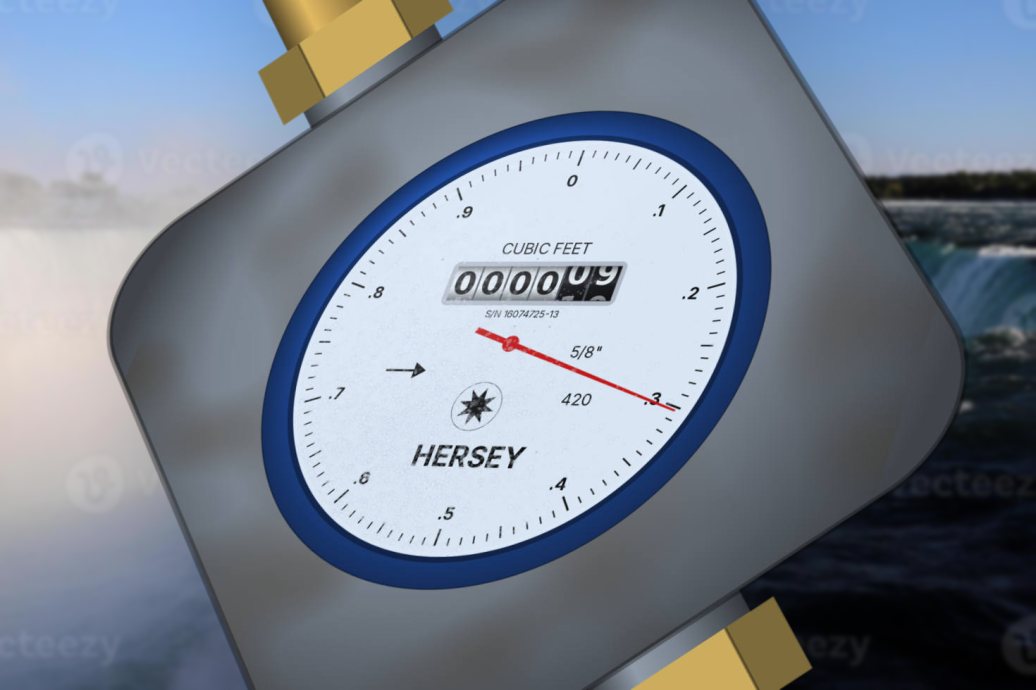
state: 9.30 ft³
